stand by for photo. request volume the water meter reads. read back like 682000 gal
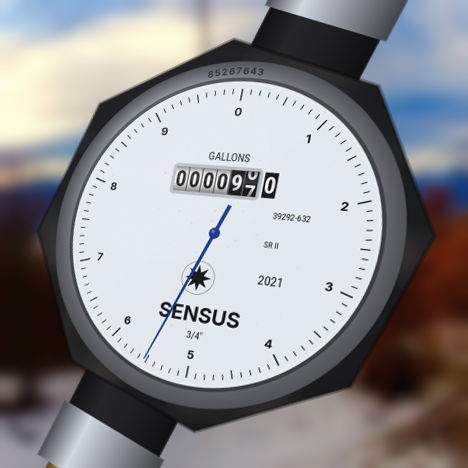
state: 965.5 gal
